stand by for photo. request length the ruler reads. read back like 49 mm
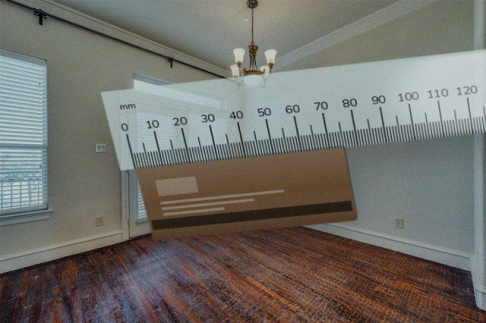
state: 75 mm
